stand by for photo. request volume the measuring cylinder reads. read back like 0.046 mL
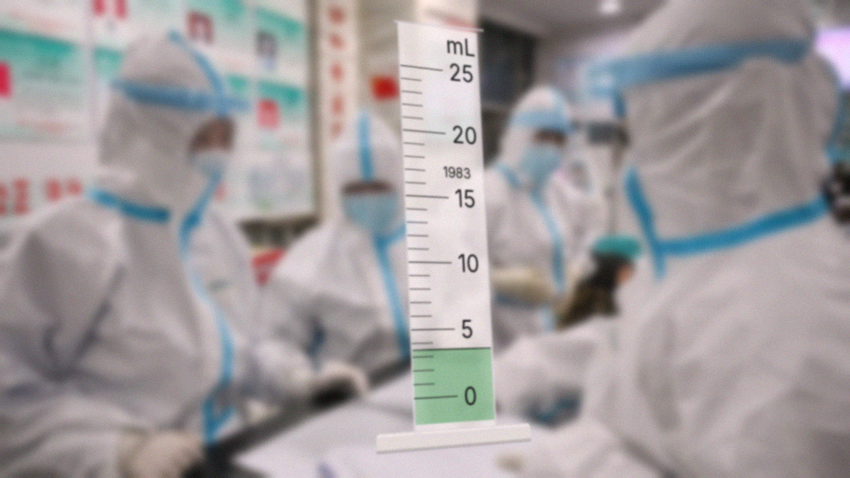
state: 3.5 mL
